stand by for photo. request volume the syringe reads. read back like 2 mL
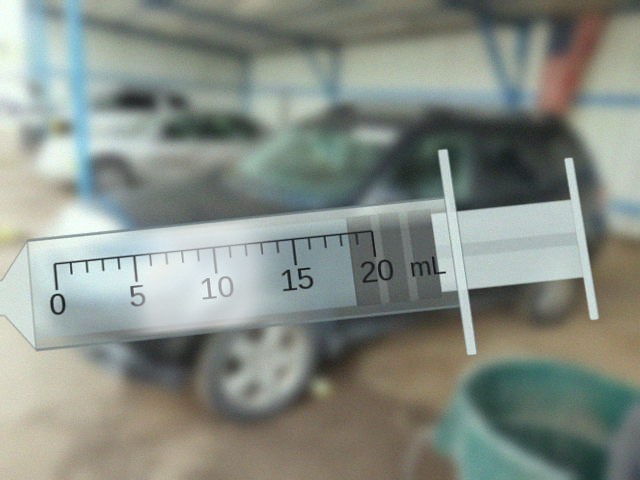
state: 18.5 mL
